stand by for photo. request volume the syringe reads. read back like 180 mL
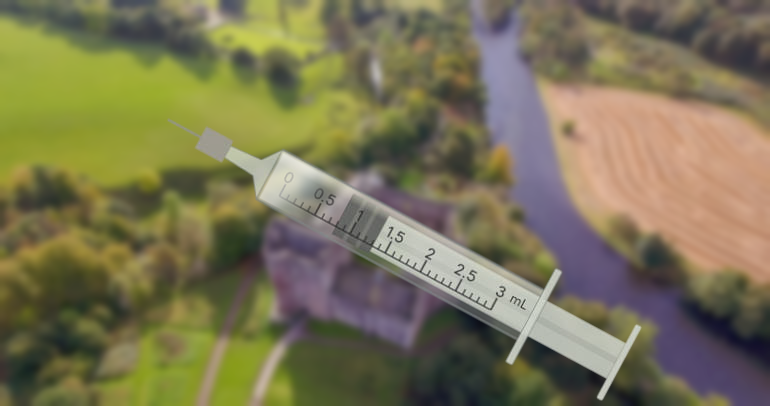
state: 0.8 mL
